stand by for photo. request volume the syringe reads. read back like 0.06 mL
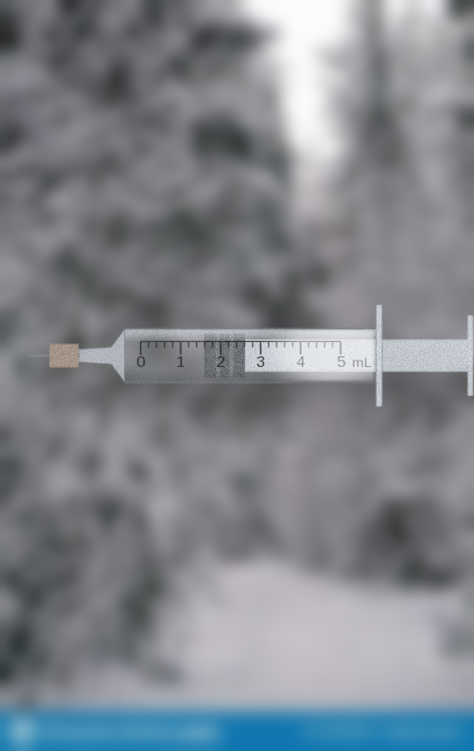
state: 1.6 mL
